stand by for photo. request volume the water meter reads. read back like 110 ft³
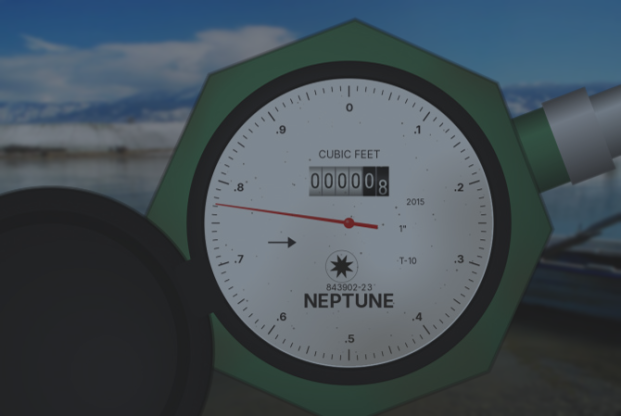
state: 7.77 ft³
